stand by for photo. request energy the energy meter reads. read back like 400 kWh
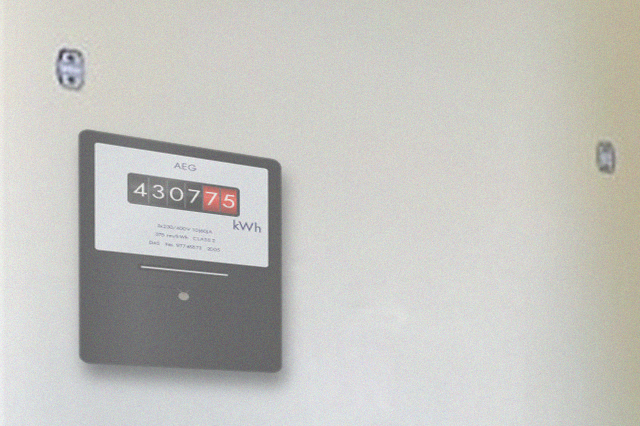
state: 4307.75 kWh
